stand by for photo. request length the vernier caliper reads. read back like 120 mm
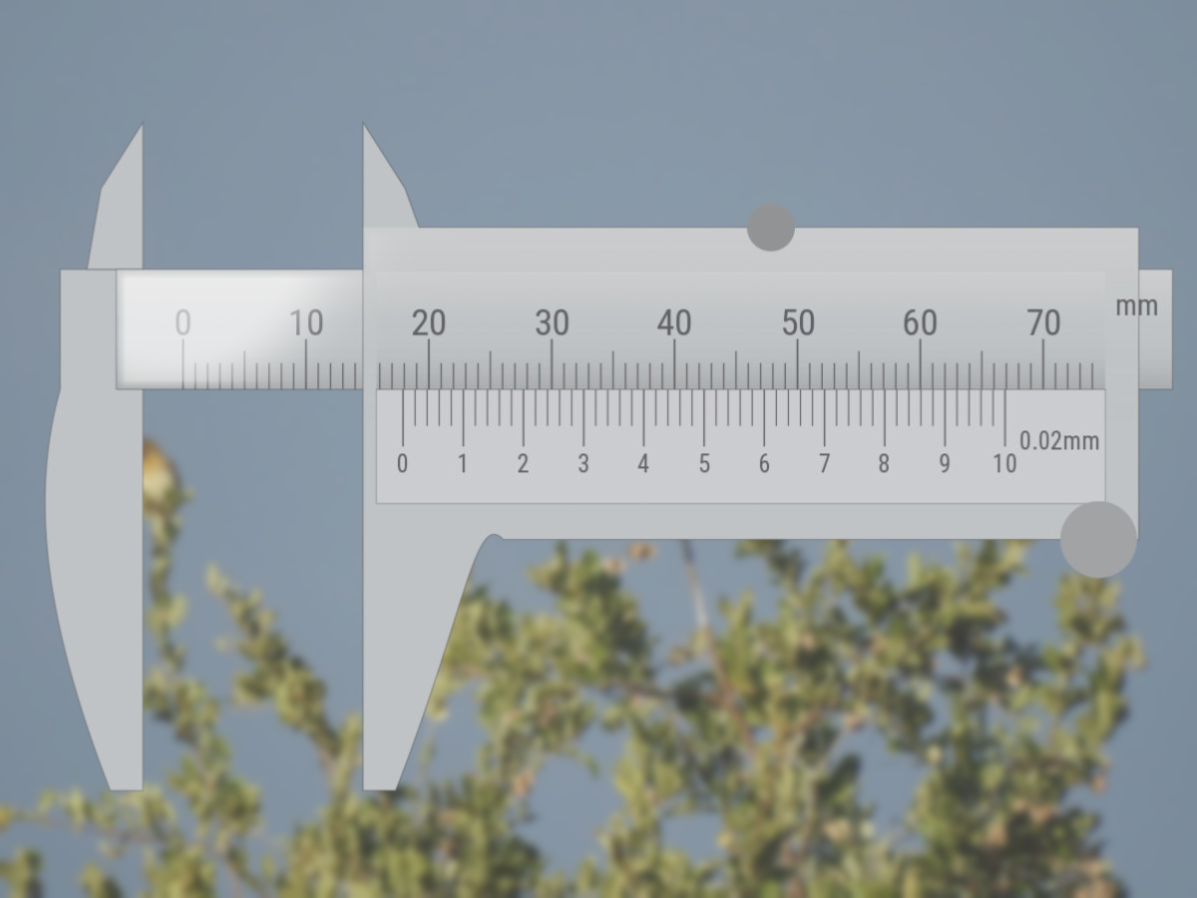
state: 17.9 mm
